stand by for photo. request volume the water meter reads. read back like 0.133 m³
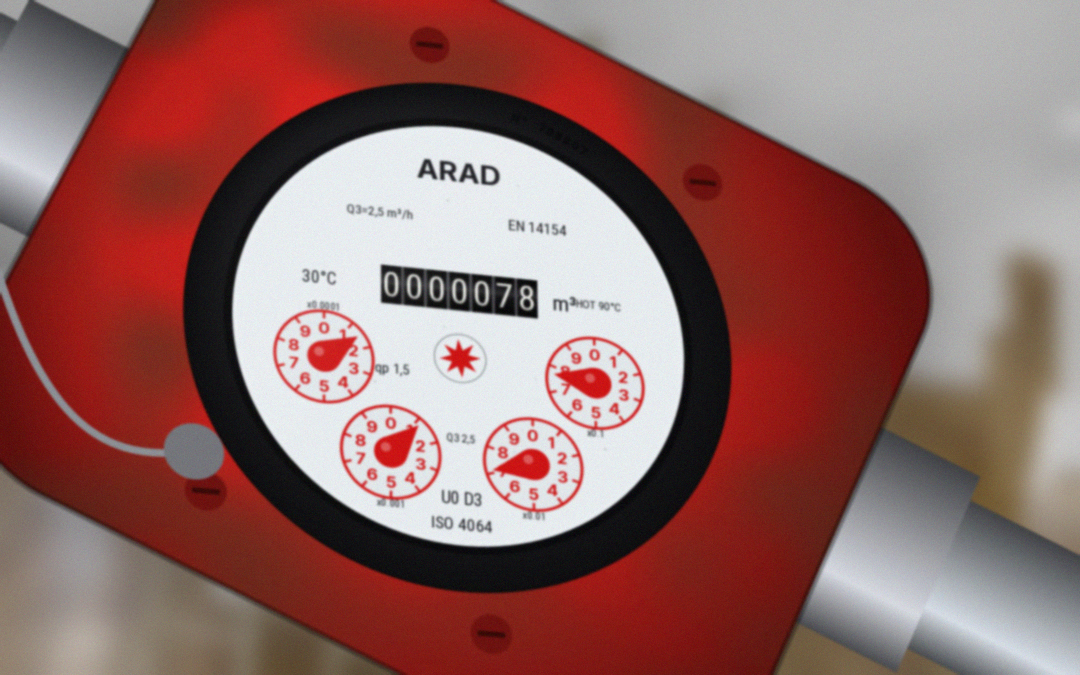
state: 78.7711 m³
